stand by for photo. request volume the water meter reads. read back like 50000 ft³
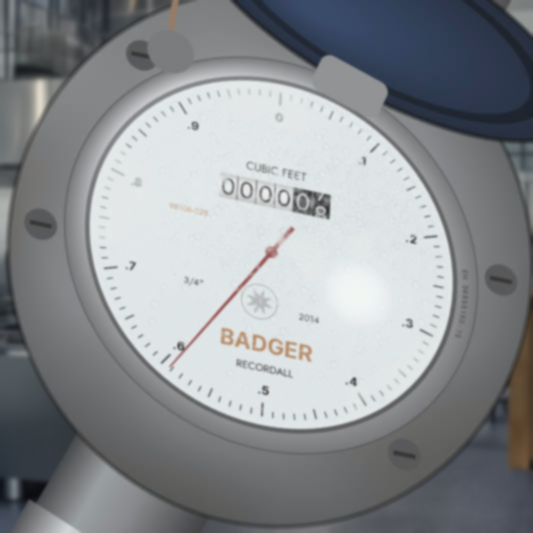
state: 7.59 ft³
